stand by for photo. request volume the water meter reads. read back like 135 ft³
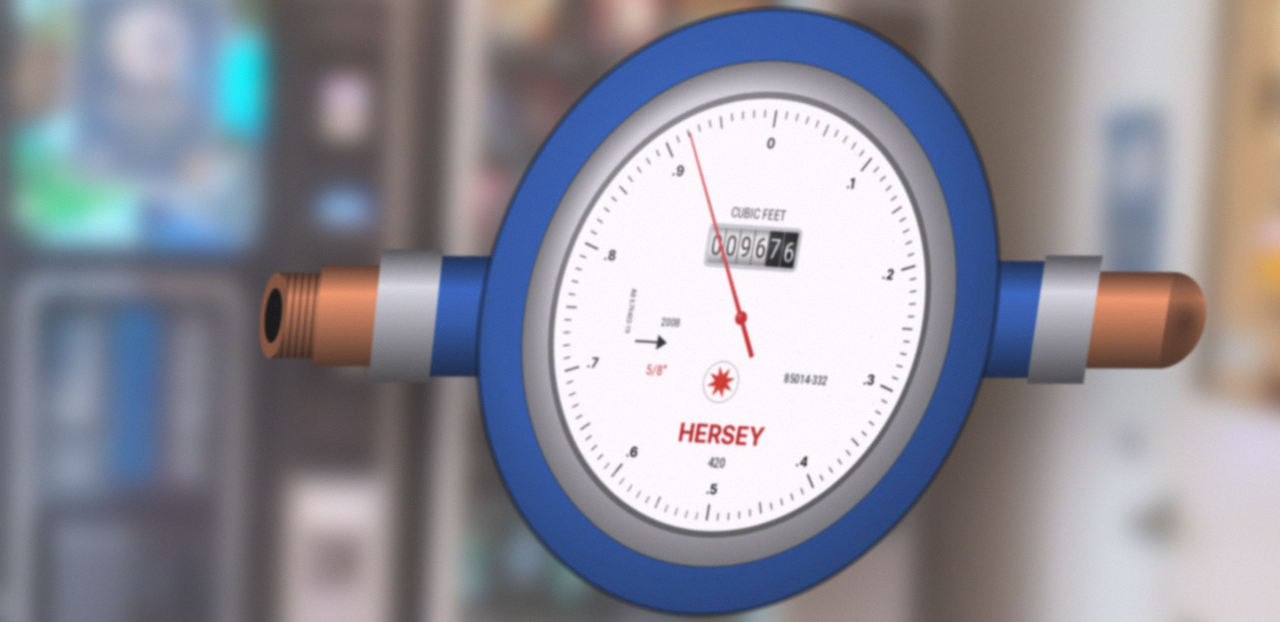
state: 9675.92 ft³
